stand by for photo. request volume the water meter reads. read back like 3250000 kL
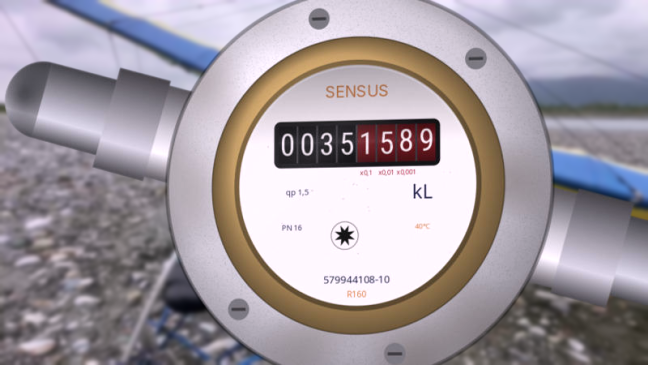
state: 35.1589 kL
